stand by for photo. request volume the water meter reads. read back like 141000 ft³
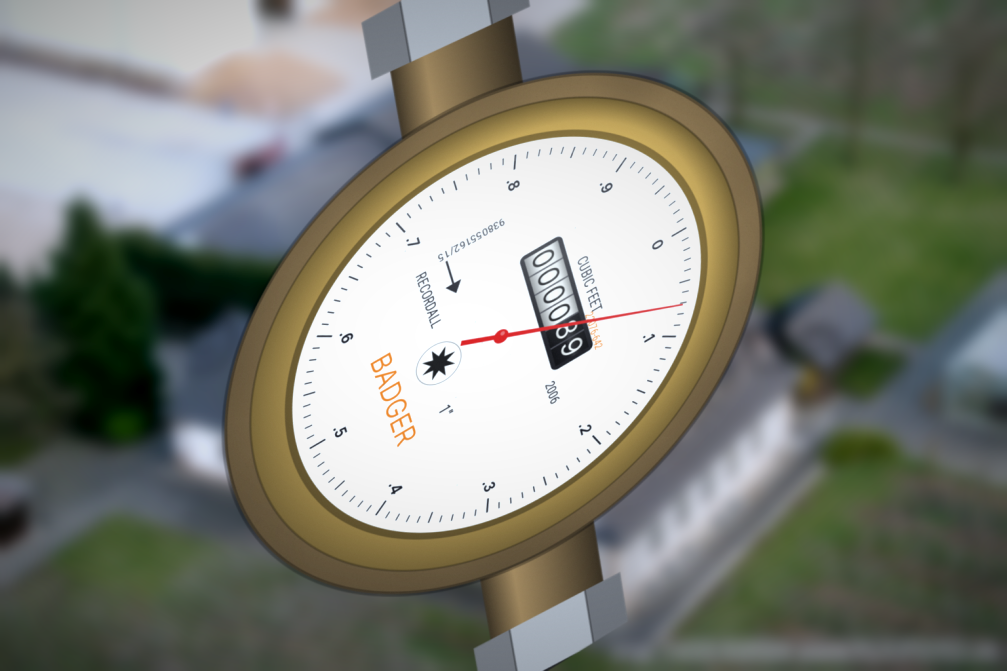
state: 89.07 ft³
